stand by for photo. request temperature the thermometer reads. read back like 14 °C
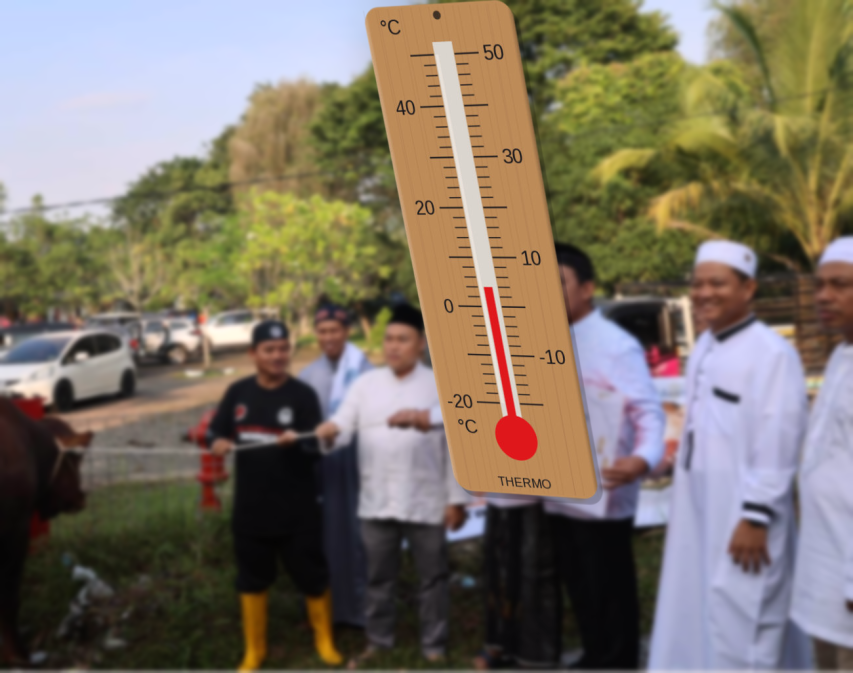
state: 4 °C
